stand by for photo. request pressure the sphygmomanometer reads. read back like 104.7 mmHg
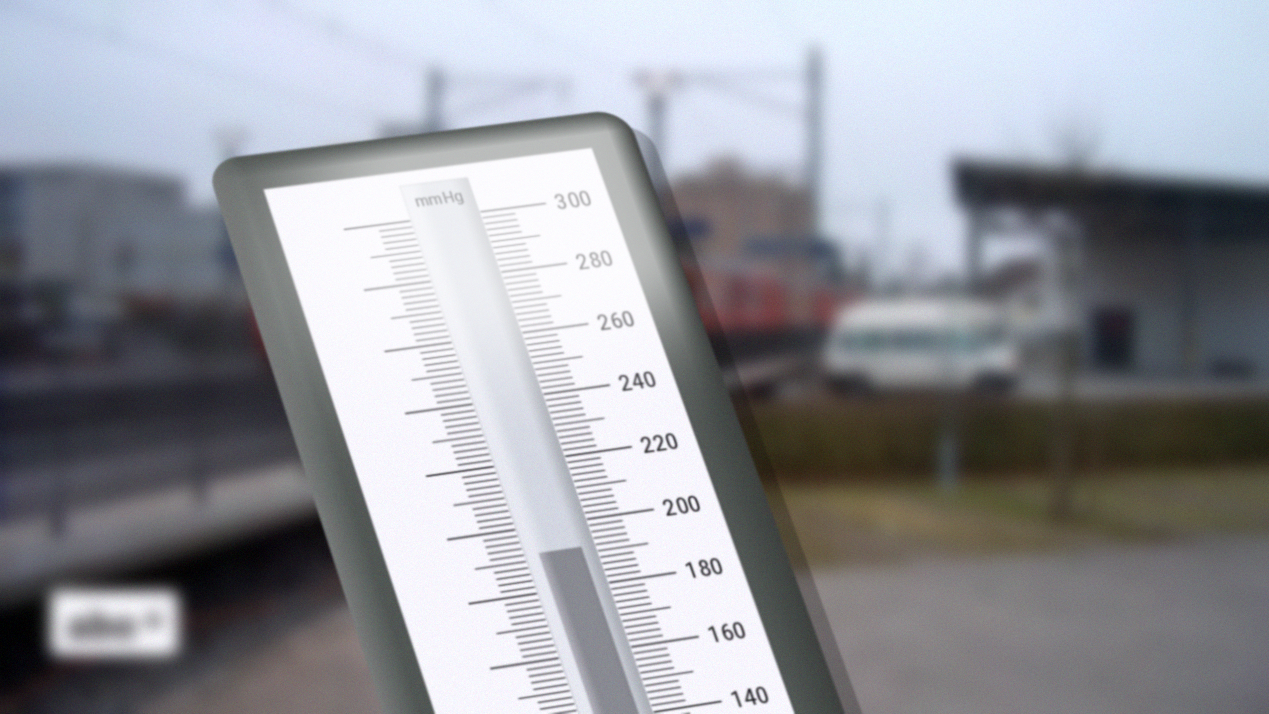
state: 192 mmHg
